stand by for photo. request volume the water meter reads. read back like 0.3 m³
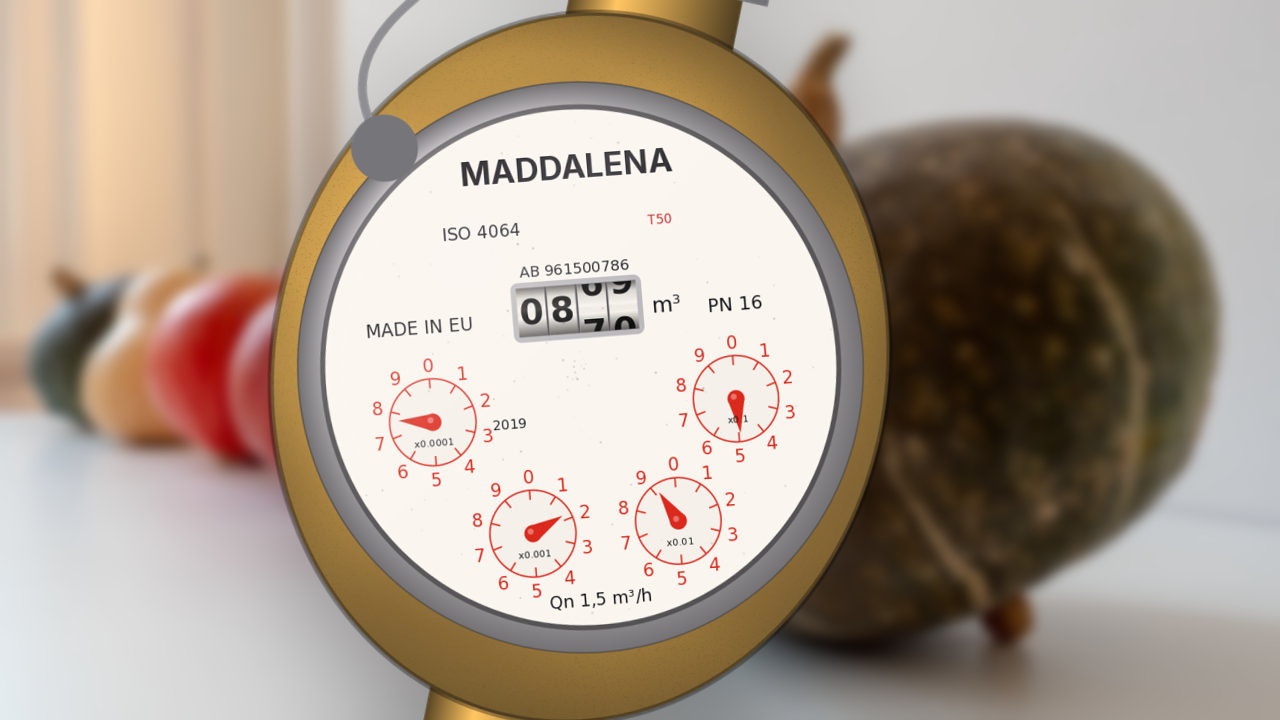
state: 869.4917 m³
